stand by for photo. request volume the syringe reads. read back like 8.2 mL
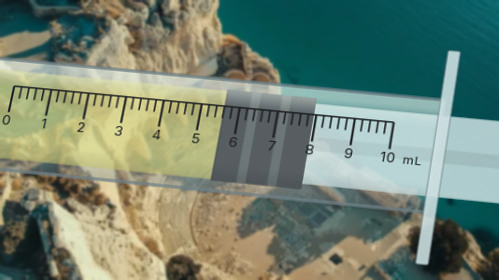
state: 5.6 mL
